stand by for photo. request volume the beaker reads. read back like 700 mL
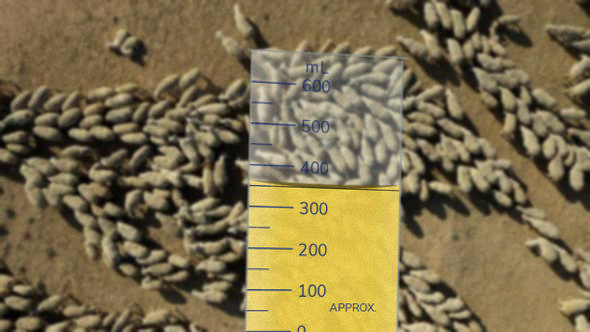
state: 350 mL
